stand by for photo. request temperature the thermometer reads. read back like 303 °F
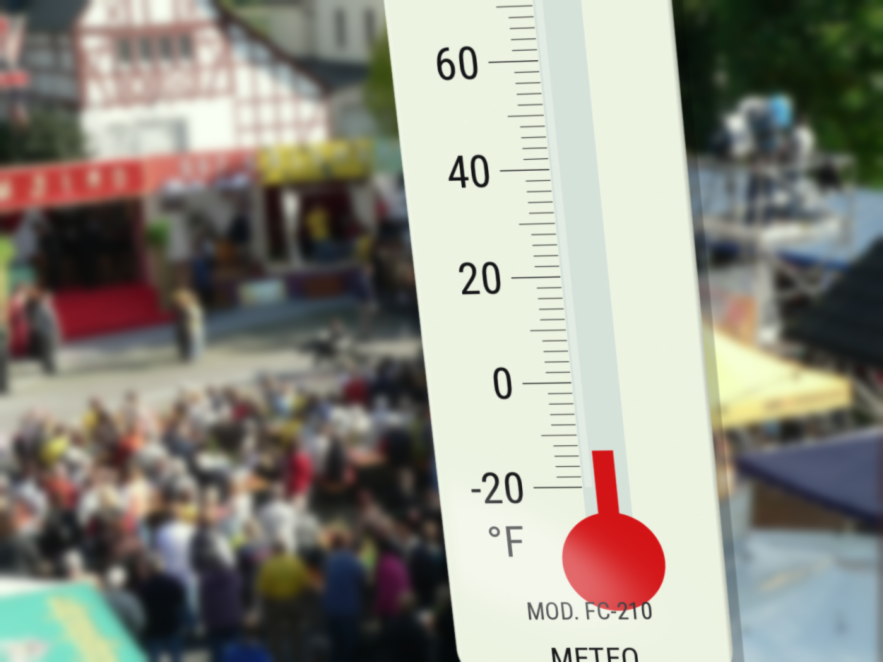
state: -13 °F
